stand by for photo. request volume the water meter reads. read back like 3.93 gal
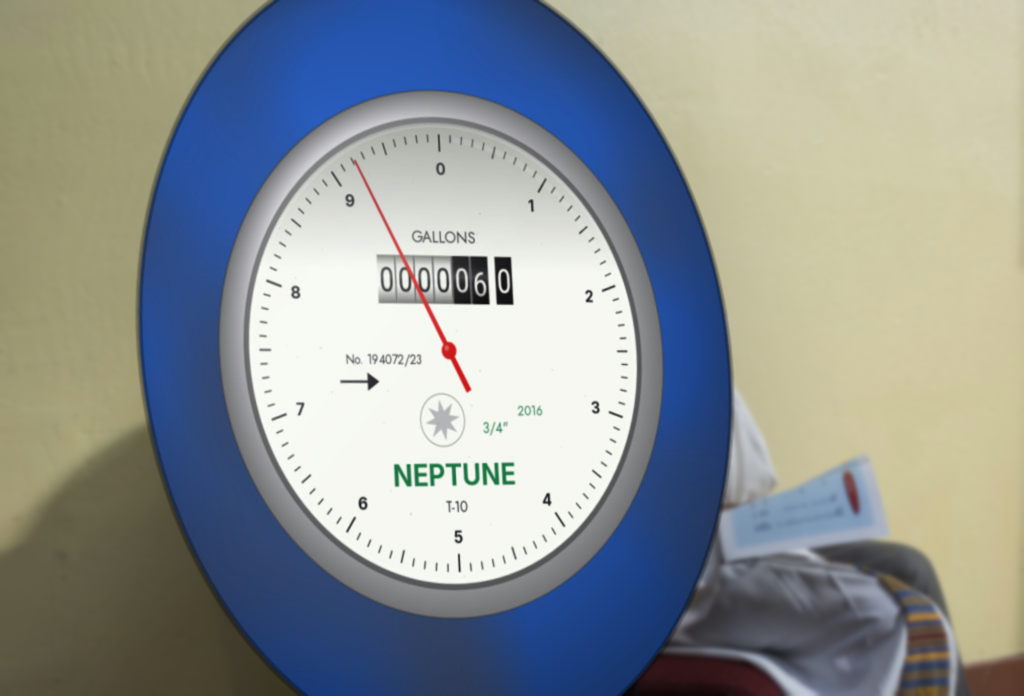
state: 59.2 gal
